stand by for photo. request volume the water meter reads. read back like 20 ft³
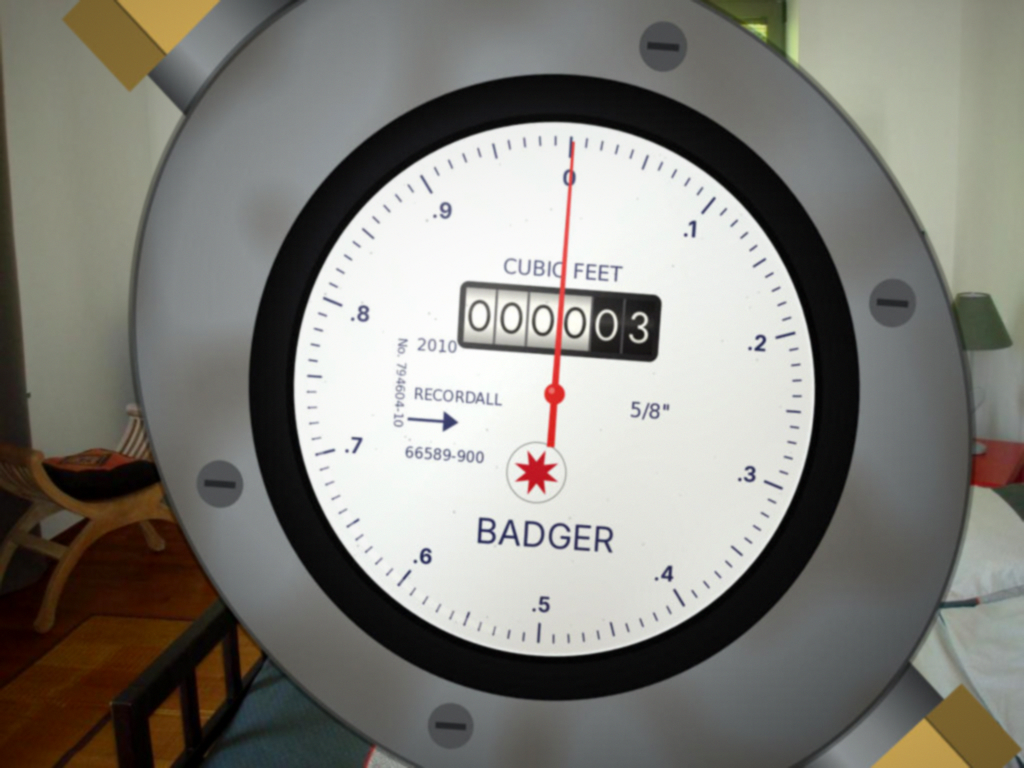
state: 3.00 ft³
